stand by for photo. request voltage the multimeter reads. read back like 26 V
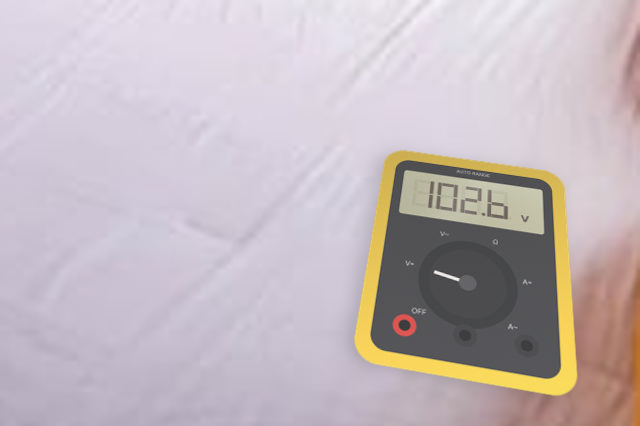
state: 102.6 V
